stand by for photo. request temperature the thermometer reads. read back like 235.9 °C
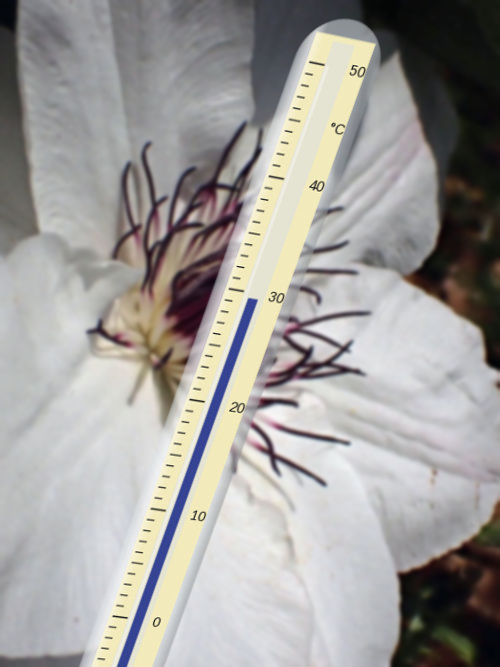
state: 29.5 °C
